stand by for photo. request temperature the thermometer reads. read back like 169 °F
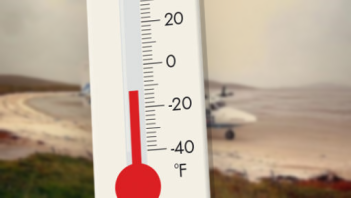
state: -12 °F
